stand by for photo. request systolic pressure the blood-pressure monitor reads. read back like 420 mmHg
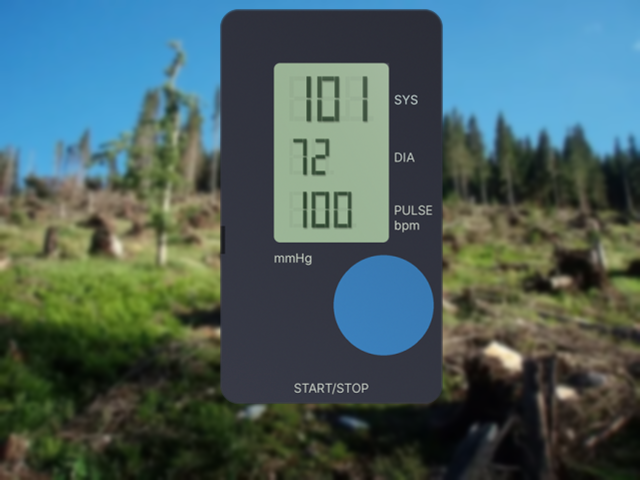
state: 101 mmHg
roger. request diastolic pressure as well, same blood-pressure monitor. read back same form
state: 72 mmHg
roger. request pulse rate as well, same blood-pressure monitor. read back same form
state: 100 bpm
